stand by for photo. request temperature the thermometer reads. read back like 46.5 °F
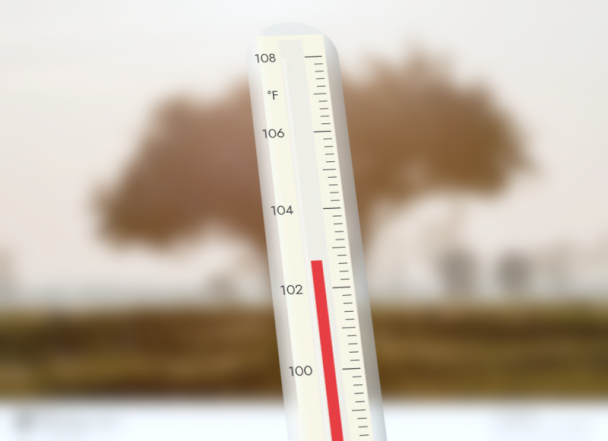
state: 102.7 °F
